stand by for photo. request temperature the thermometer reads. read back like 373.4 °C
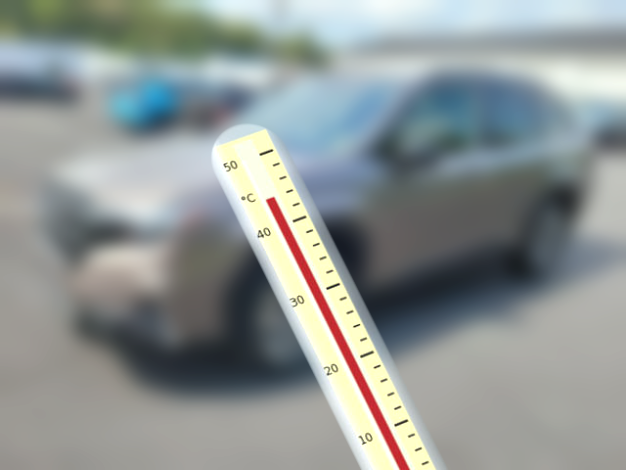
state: 44 °C
